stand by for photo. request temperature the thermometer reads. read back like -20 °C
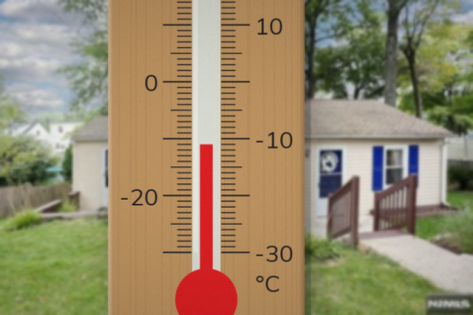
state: -11 °C
